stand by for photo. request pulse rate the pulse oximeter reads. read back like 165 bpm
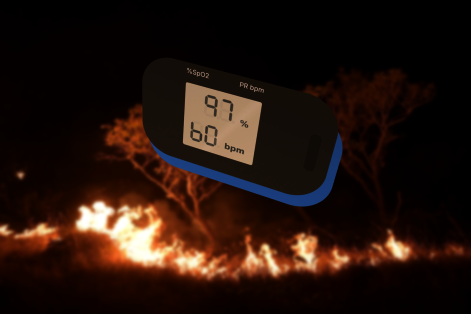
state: 60 bpm
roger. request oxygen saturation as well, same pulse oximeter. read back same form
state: 97 %
